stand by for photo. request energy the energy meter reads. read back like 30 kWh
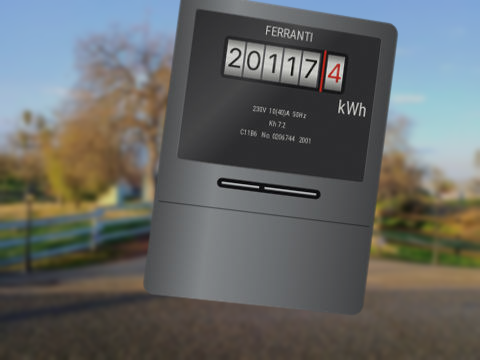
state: 20117.4 kWh
